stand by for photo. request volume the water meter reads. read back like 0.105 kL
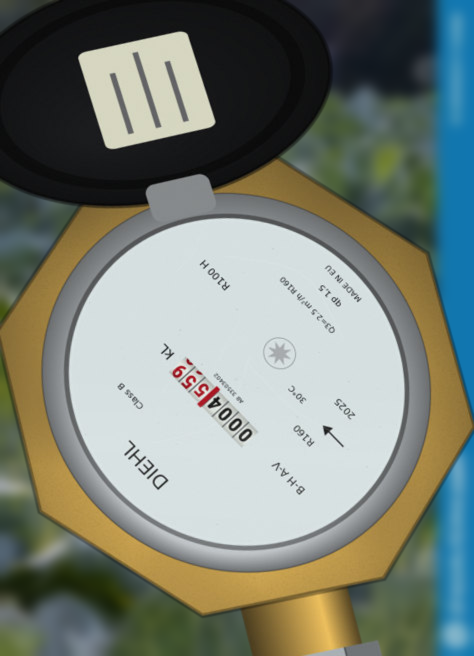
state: 4.559 kL
